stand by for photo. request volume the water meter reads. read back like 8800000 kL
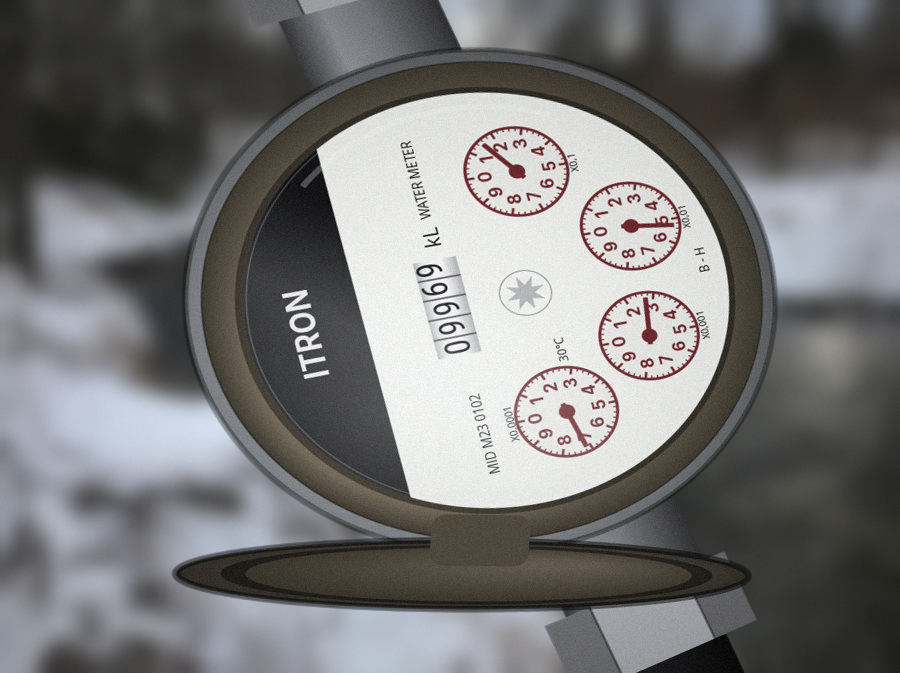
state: 9969.1527 kL
